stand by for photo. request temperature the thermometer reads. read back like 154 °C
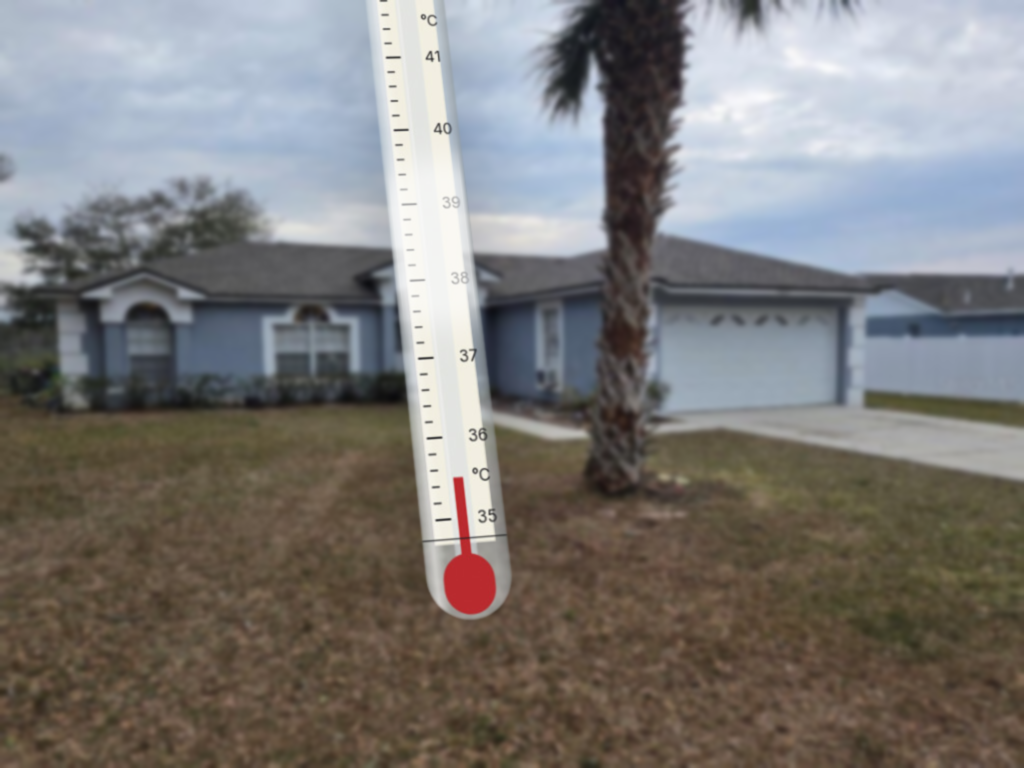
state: 35.5 °C
